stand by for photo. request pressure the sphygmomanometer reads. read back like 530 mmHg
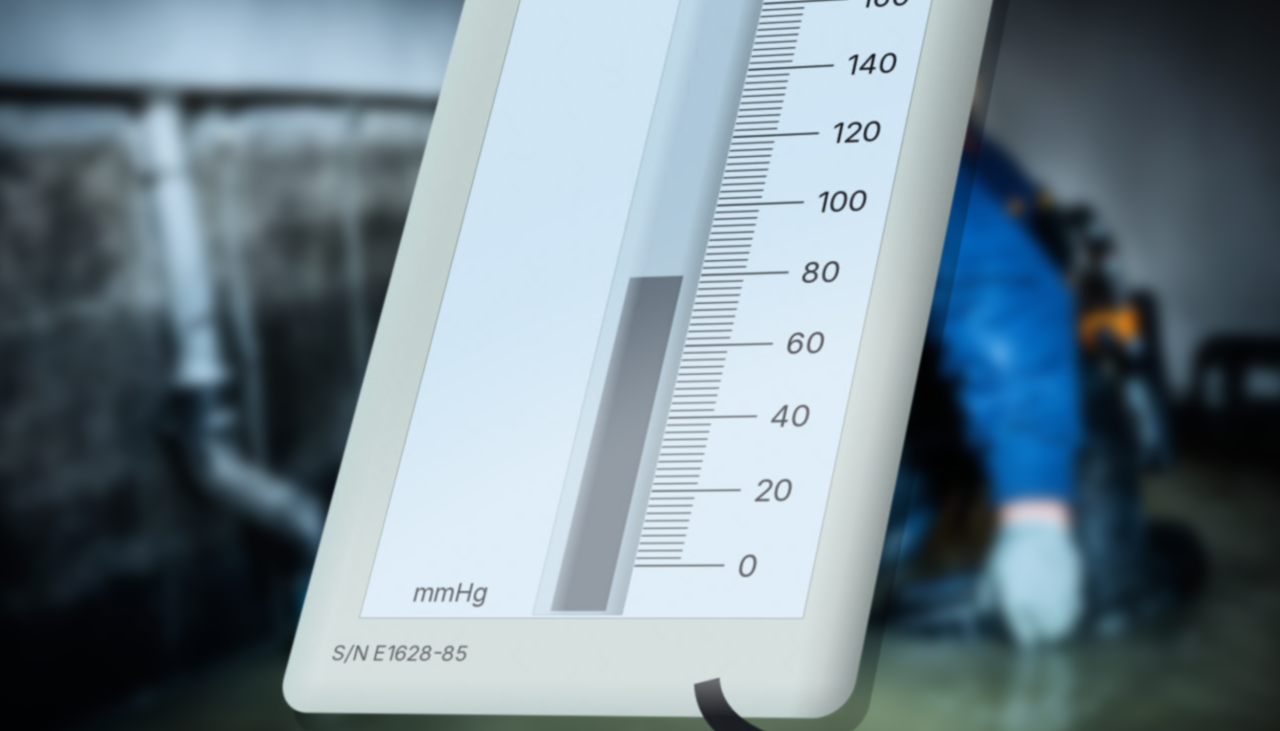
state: 80 mmHg
